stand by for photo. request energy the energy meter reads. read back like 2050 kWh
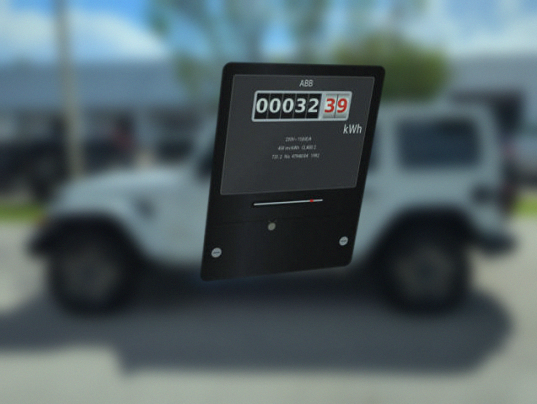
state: 32.39 kWh
